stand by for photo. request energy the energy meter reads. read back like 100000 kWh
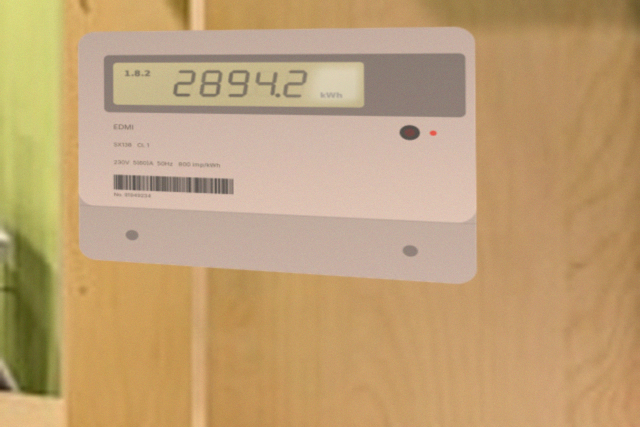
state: 2894.2 kWh
